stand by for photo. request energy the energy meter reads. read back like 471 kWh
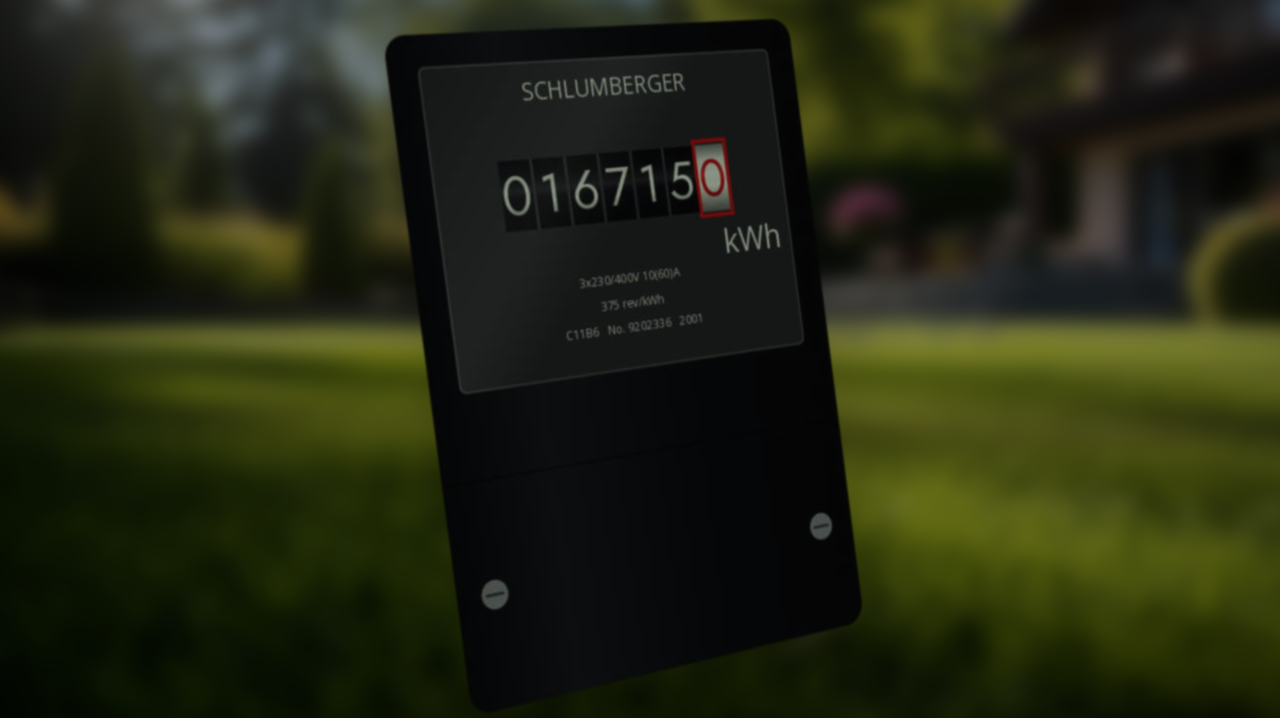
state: 16715.0 kWh
